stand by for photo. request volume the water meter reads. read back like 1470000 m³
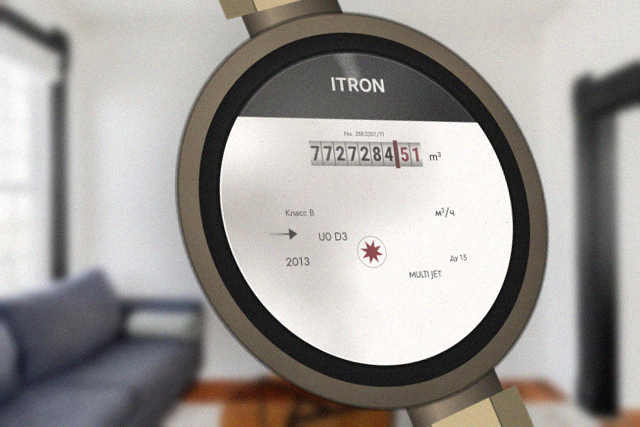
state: 7727284.51 m³
